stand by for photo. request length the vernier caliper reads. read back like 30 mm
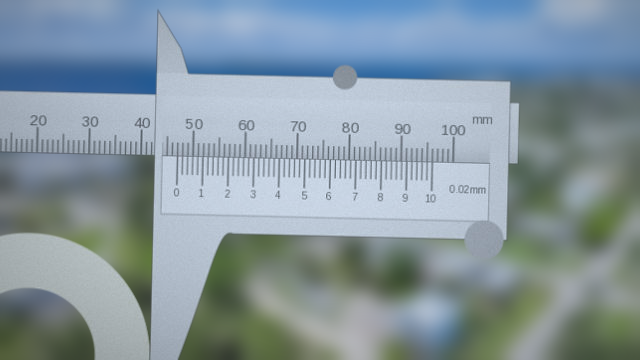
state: 47.0 mm
